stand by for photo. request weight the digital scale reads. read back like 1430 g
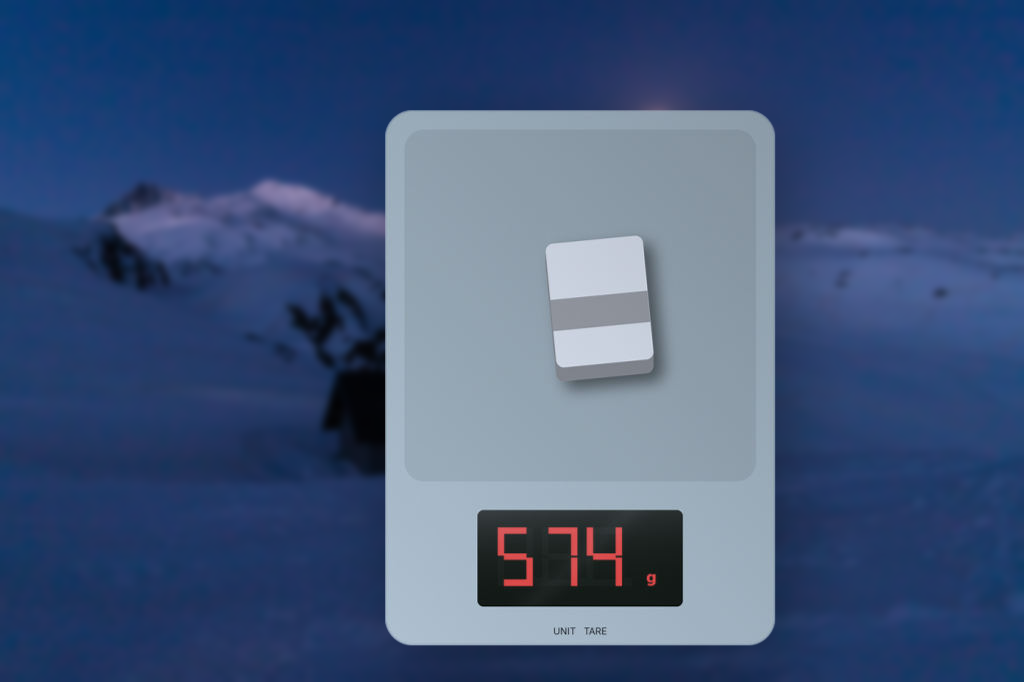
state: 574 g
